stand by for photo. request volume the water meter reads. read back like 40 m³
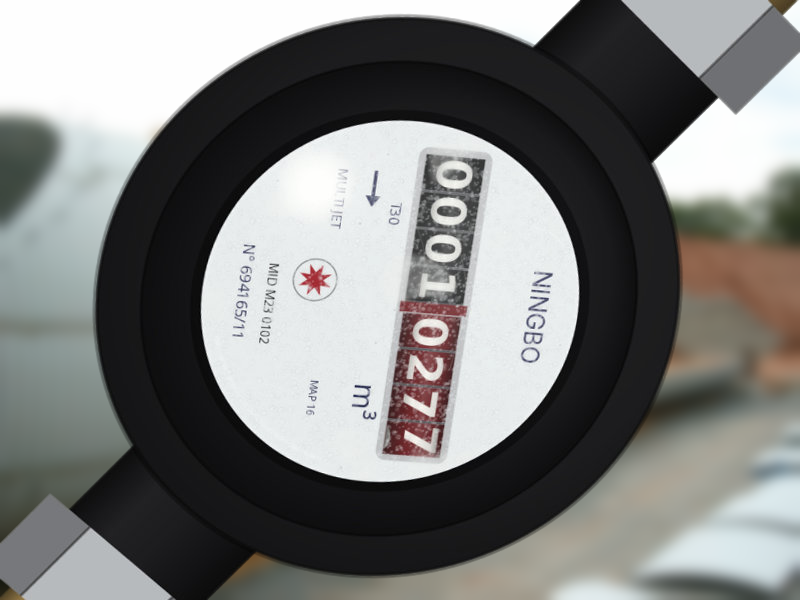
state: 1.0277 m³
